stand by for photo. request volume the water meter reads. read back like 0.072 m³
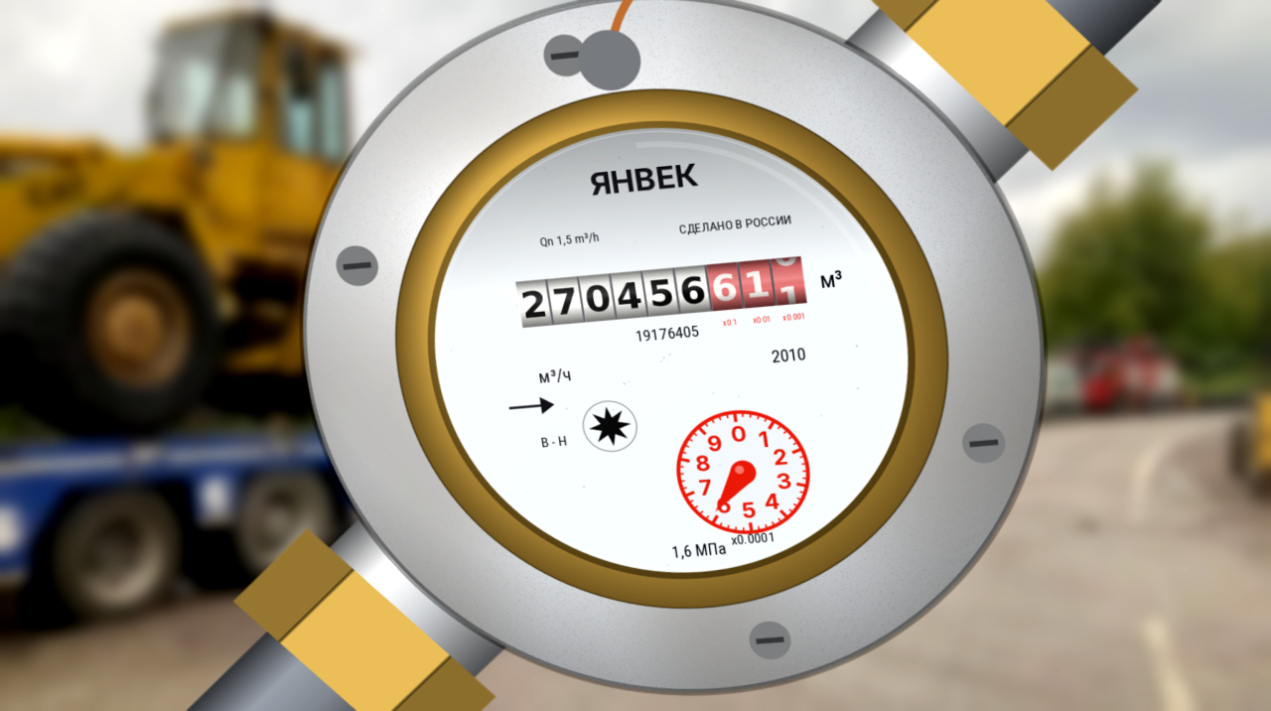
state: 270456.6106 m³
